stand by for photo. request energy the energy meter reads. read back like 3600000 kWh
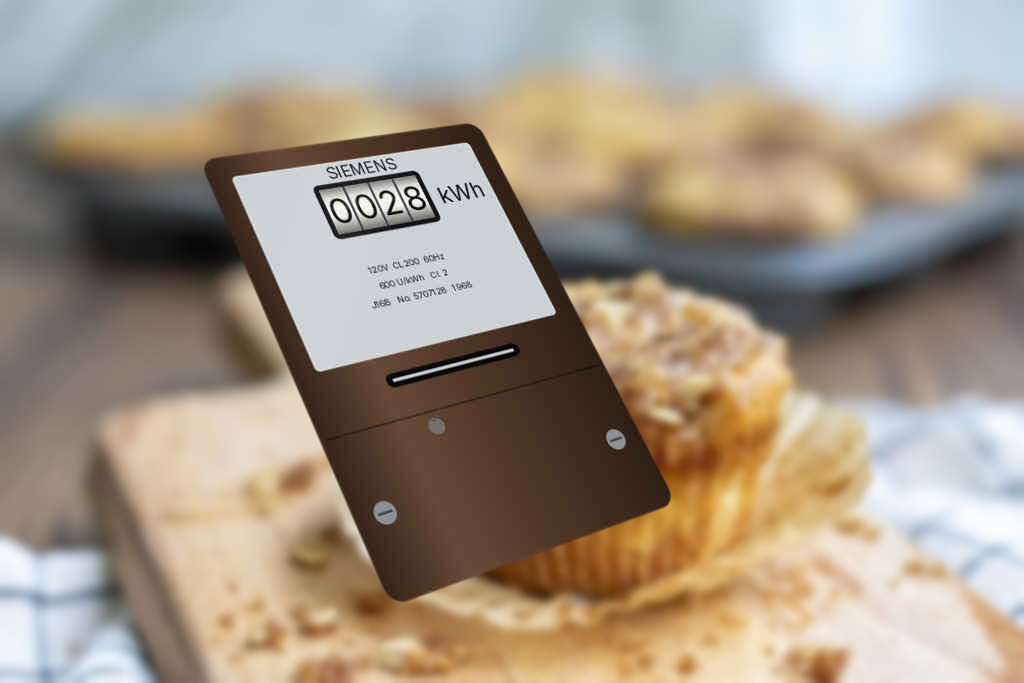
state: 28 kWh
